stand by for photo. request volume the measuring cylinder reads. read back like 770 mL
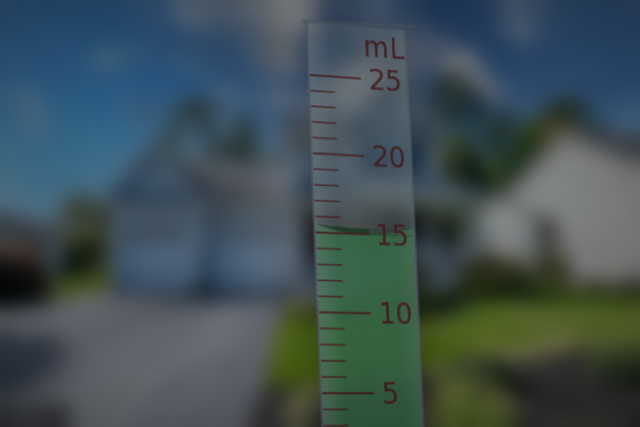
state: 15 mL
